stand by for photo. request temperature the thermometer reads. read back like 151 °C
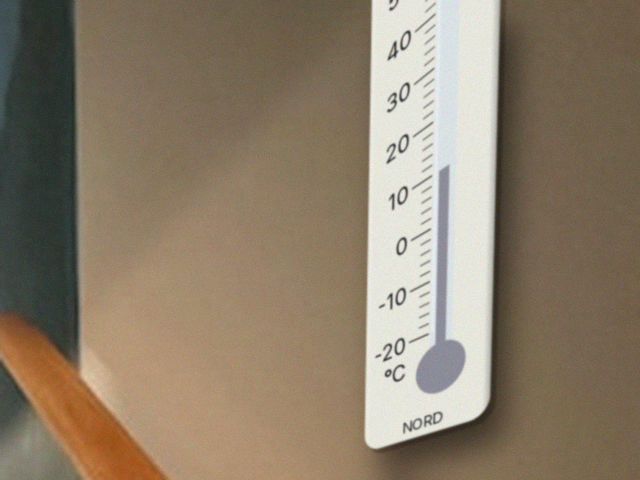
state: 10 °C
